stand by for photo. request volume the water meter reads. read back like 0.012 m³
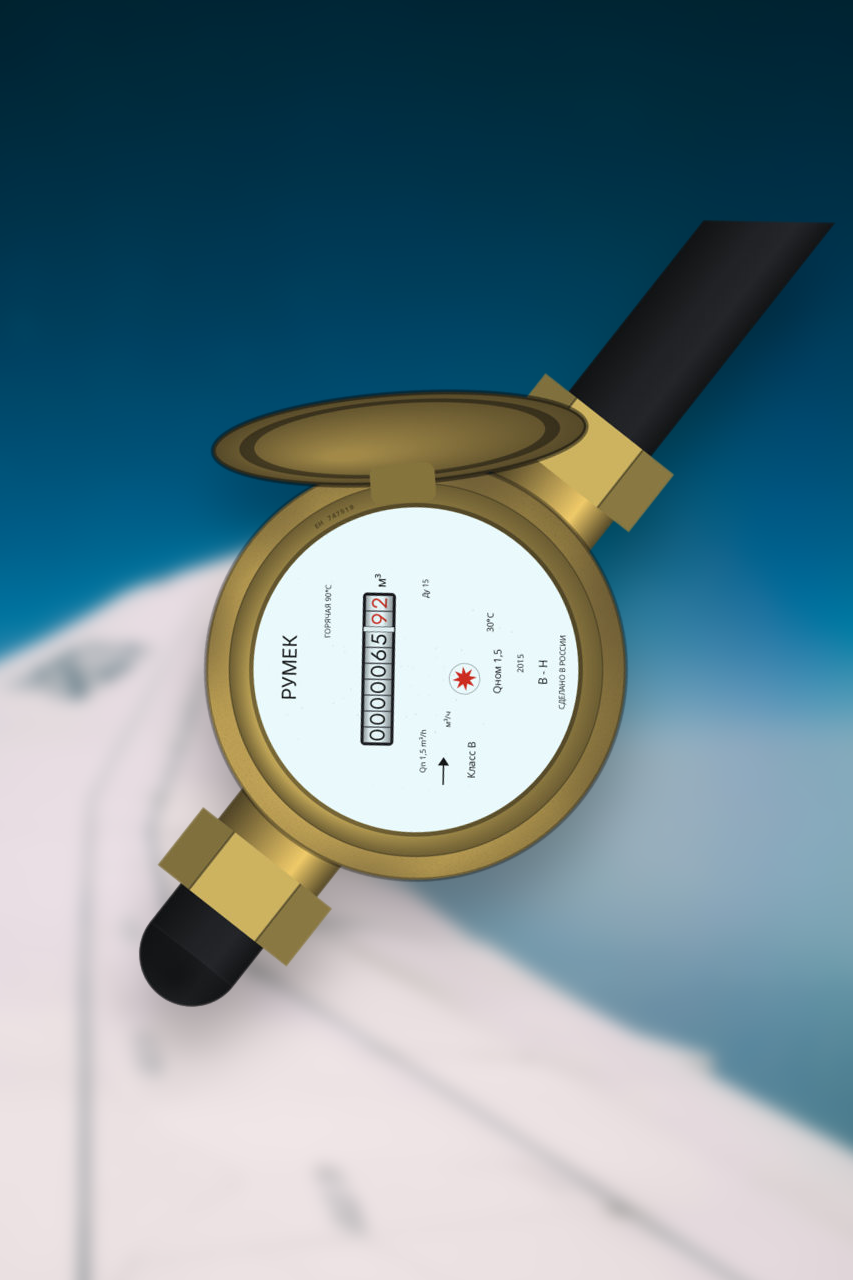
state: 65.92 m³
